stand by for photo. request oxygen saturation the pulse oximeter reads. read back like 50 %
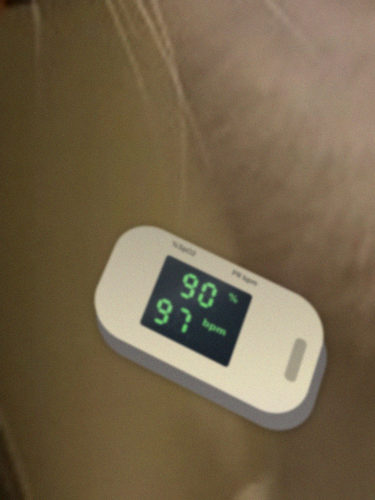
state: 90 %
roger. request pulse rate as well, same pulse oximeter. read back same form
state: 97 bpm
